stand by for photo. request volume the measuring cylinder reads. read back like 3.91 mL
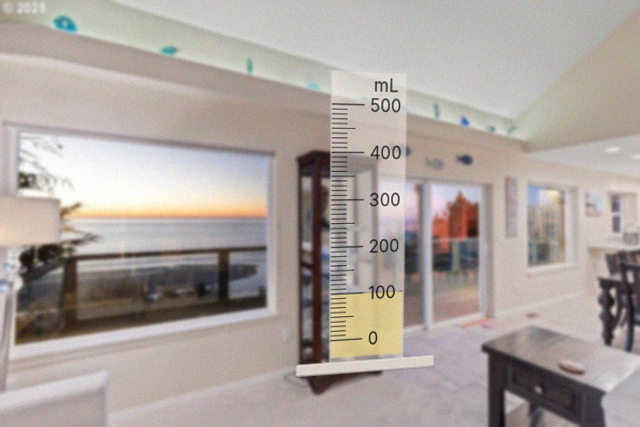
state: 100 mL
